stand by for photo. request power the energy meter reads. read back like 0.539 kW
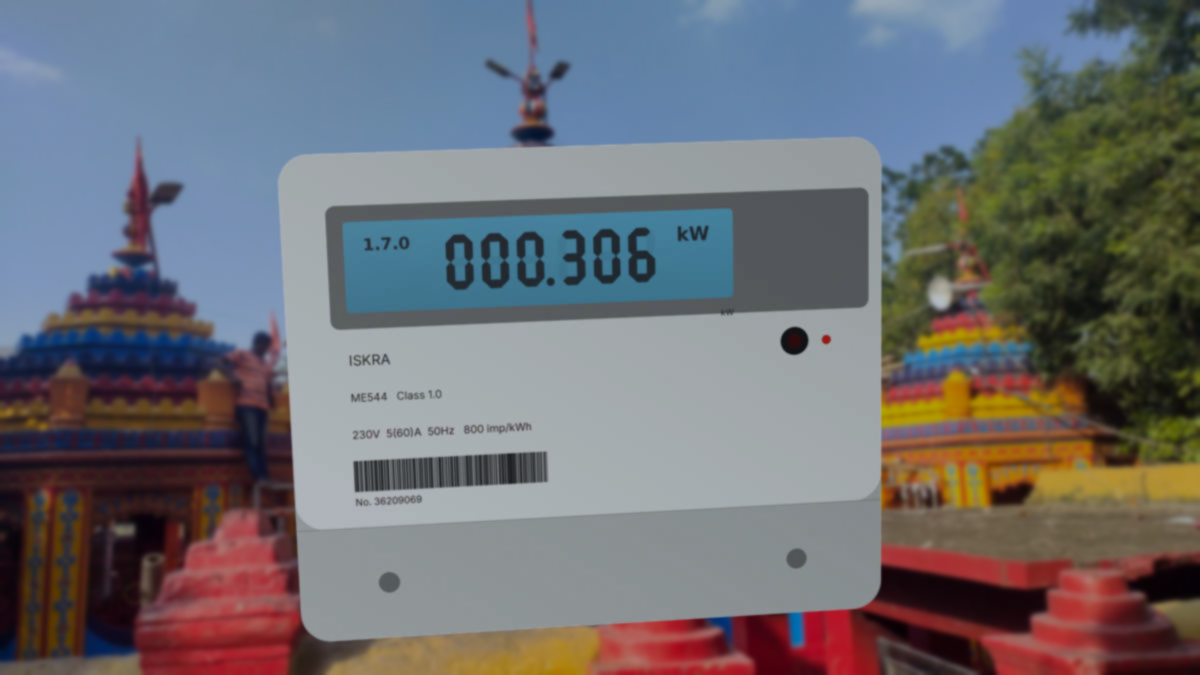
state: 0.306 kW
